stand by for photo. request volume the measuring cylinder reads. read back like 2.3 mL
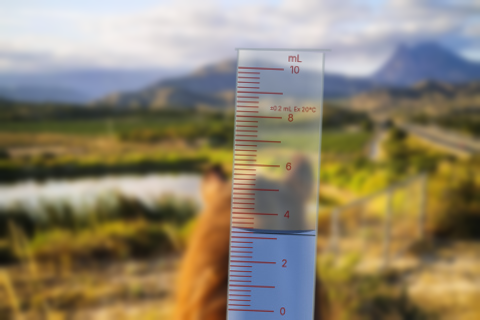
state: 3.2 mL
